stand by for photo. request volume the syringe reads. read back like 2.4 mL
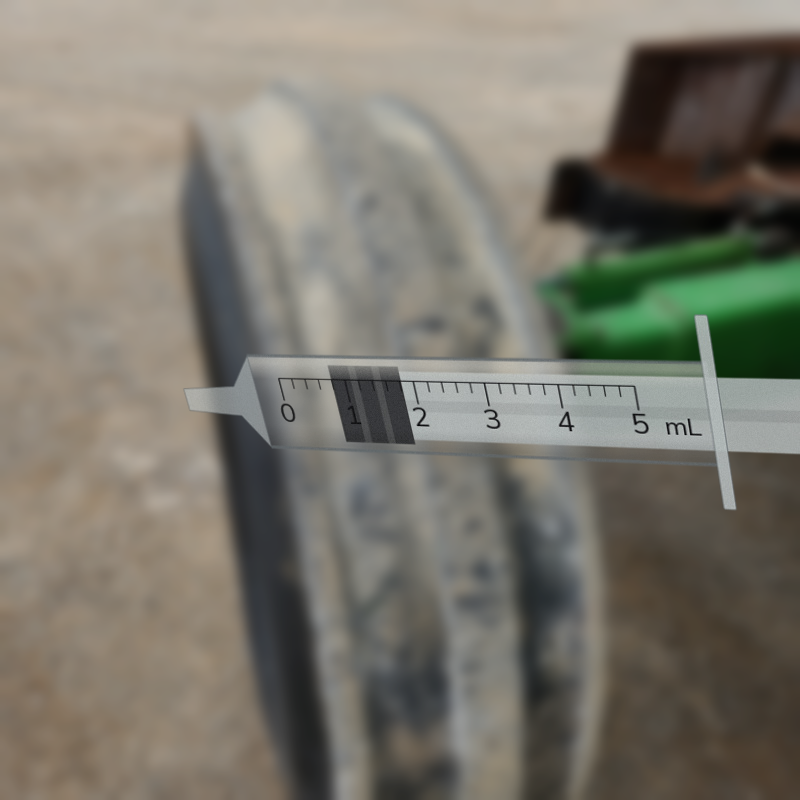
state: 0.8 mL
